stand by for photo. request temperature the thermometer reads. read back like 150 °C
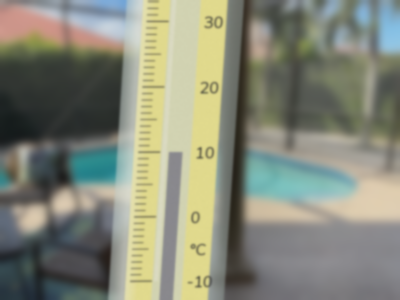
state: 10 °C
